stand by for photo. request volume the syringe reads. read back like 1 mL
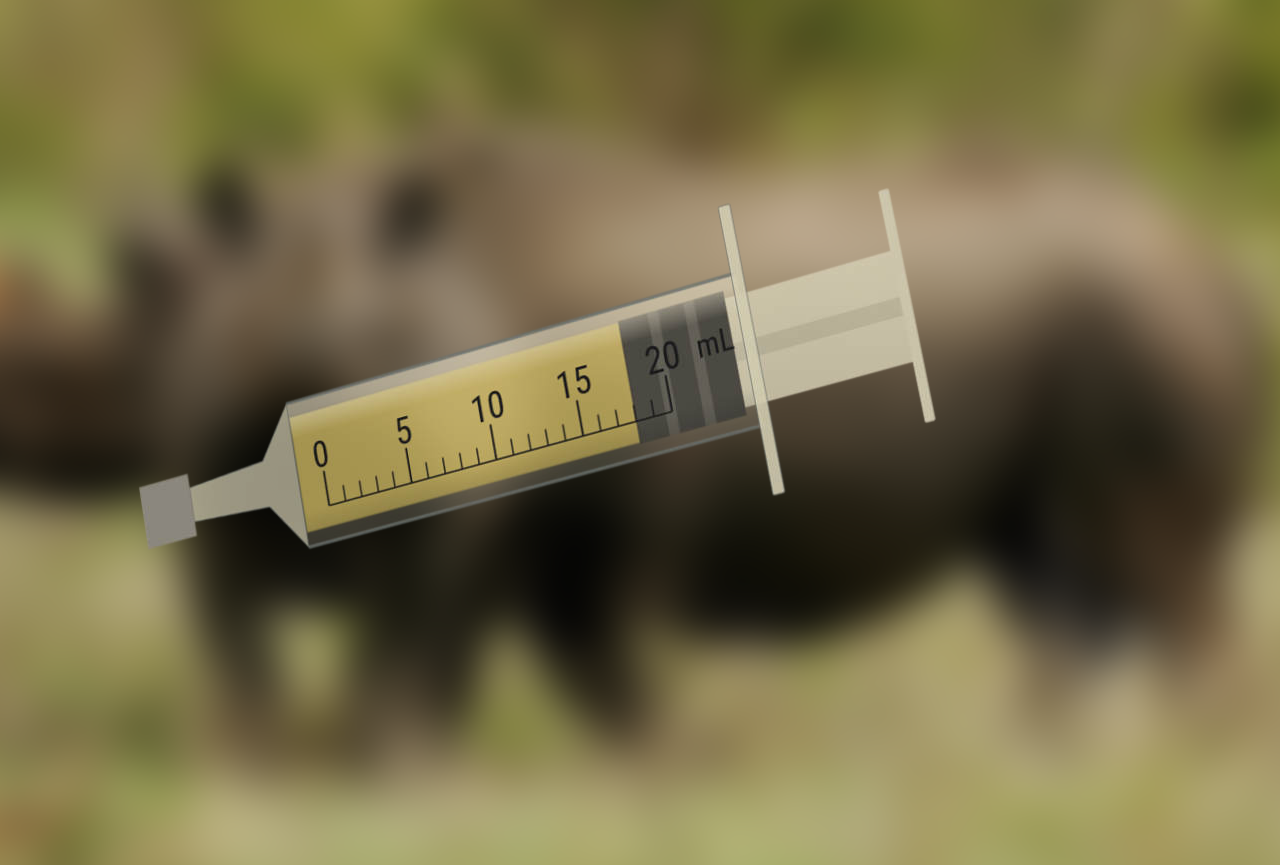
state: 18 mL
